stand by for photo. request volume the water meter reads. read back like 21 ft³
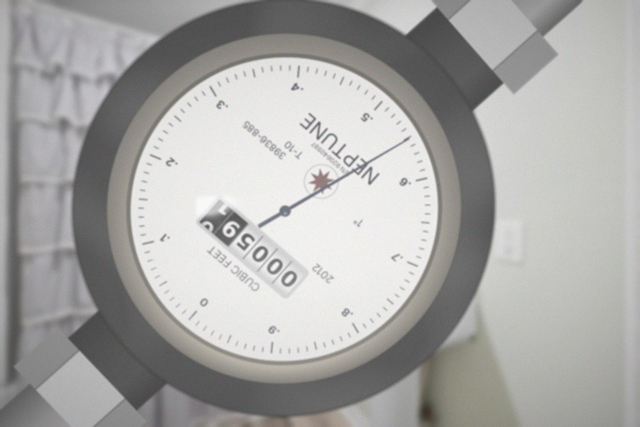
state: 590.55 ft³
